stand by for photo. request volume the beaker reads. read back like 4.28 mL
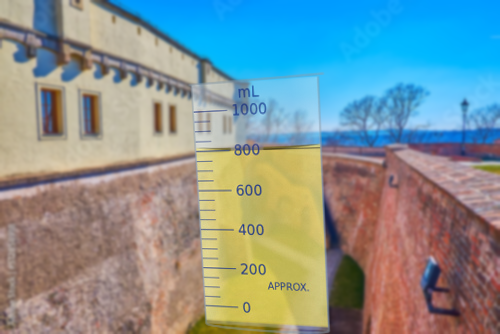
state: 800 mL
